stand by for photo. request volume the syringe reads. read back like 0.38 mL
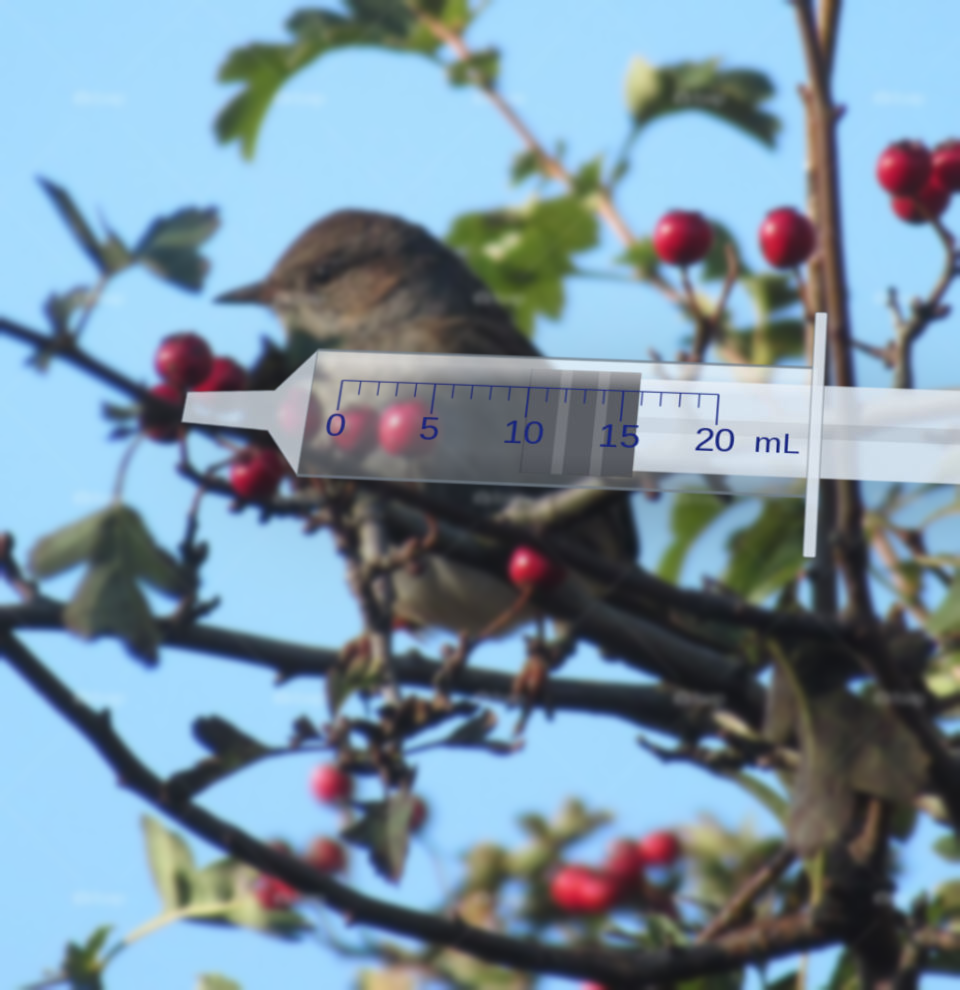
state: 10 mL
